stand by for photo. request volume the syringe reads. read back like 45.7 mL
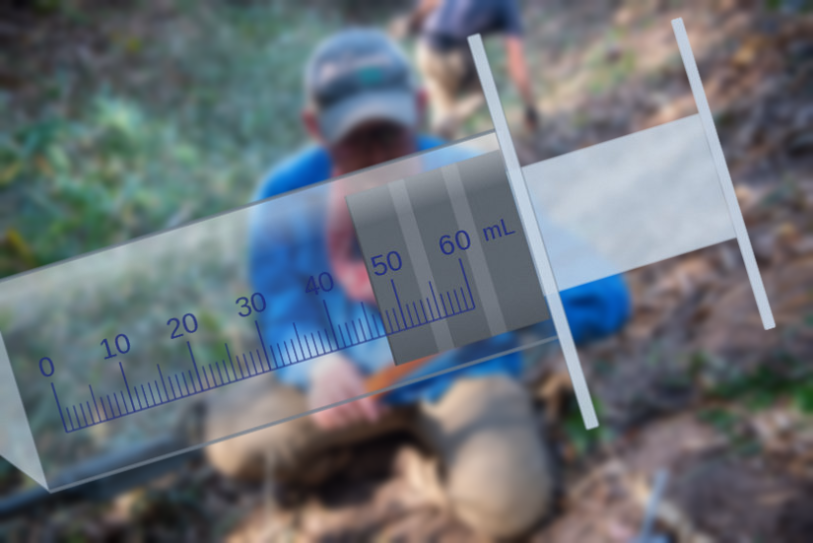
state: 47 mL
